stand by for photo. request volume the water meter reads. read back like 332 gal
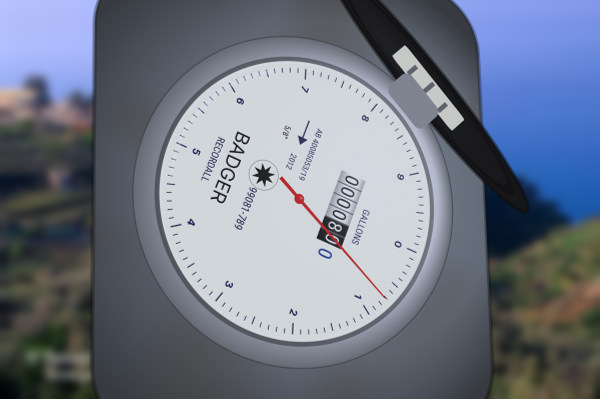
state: 800.7 gal
